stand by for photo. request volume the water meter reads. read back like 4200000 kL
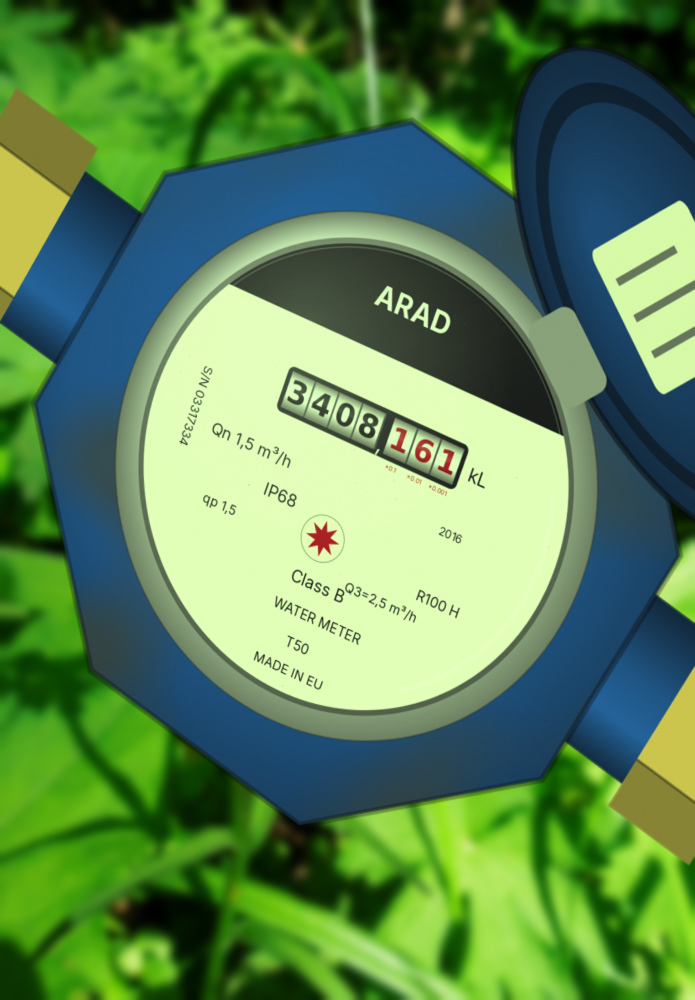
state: 3408.161 kL
